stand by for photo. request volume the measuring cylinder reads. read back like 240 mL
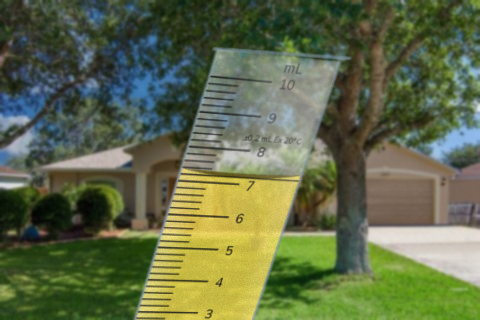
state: 7.2 mL
